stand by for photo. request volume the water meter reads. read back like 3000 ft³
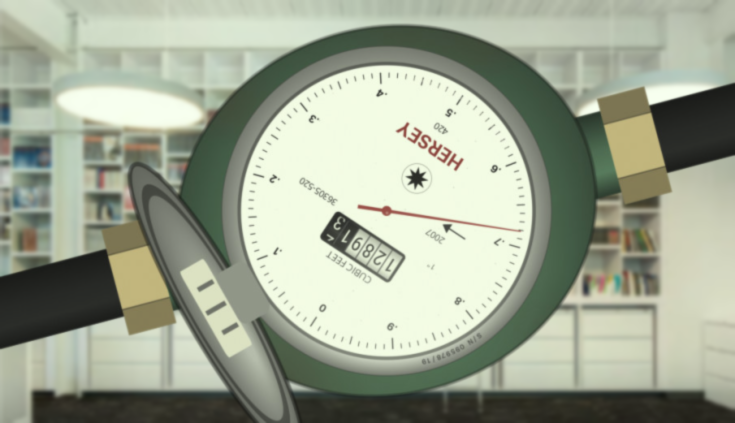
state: 128912.68 ft³
